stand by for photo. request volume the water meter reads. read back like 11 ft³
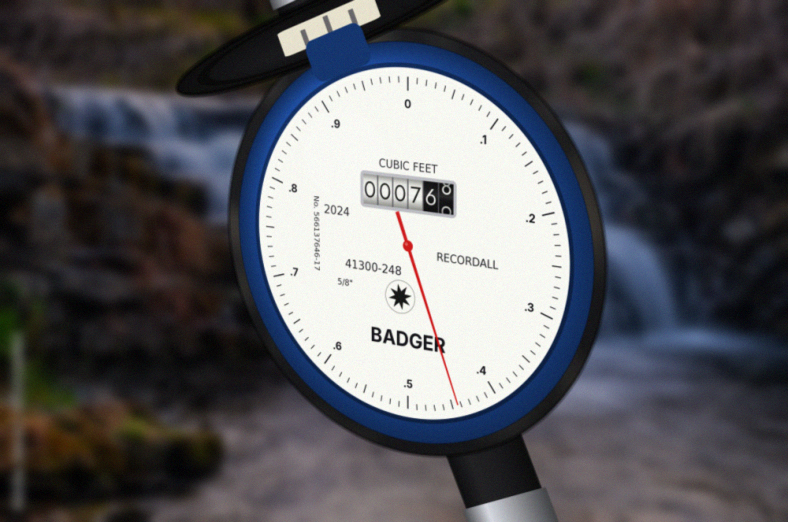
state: 768.44 ft³
